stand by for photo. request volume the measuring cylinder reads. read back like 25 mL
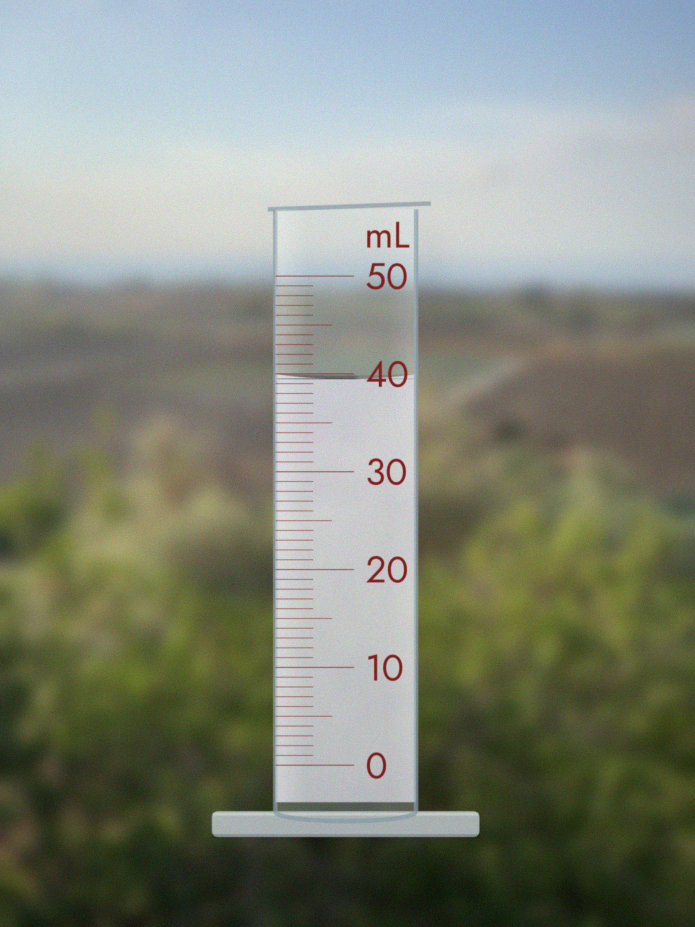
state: 39.5 mL
